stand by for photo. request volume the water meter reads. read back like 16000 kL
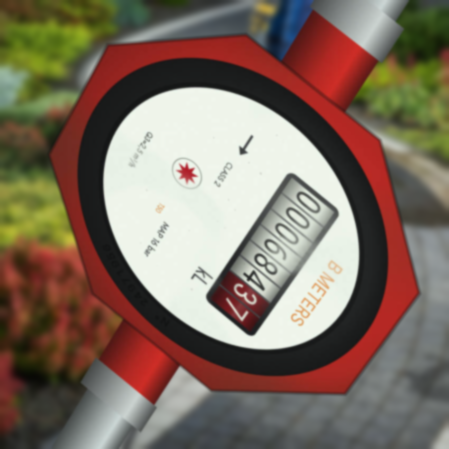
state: 684.37 kL
